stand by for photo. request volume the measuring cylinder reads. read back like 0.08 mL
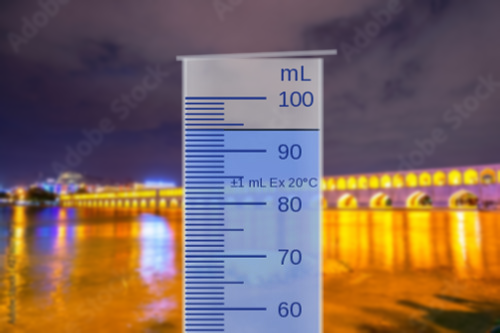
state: 94 mL
